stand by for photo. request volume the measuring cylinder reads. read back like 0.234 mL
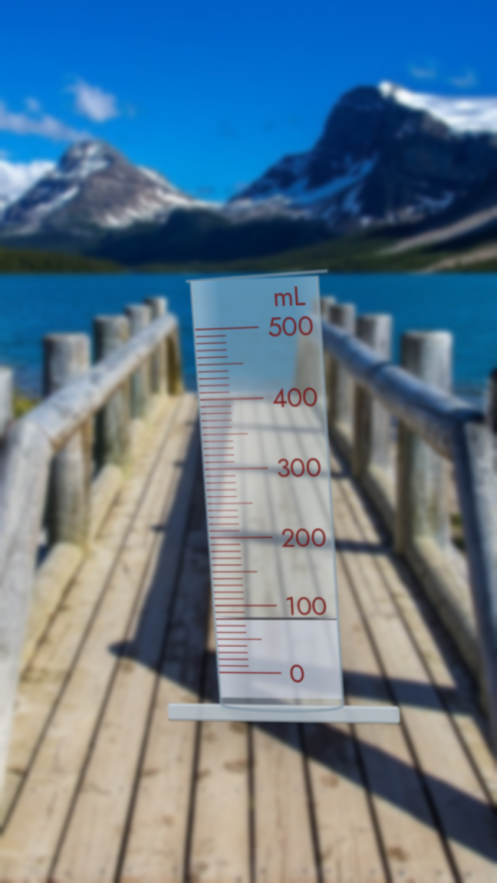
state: 80 mL
